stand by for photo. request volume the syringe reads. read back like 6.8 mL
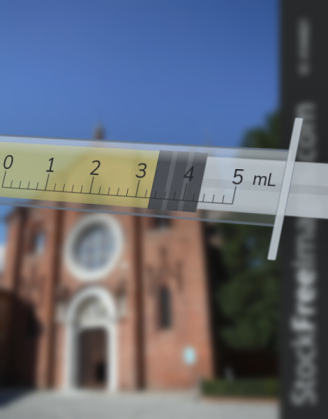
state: 3.3 mL
